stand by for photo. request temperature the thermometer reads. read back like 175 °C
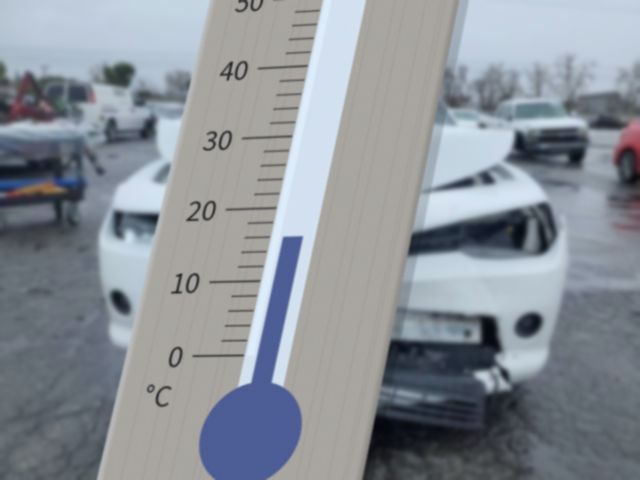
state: 16 °C
